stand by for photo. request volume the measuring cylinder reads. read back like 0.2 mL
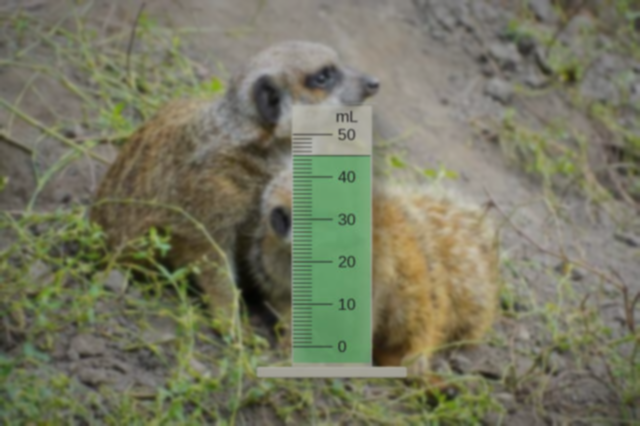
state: 45 mL
